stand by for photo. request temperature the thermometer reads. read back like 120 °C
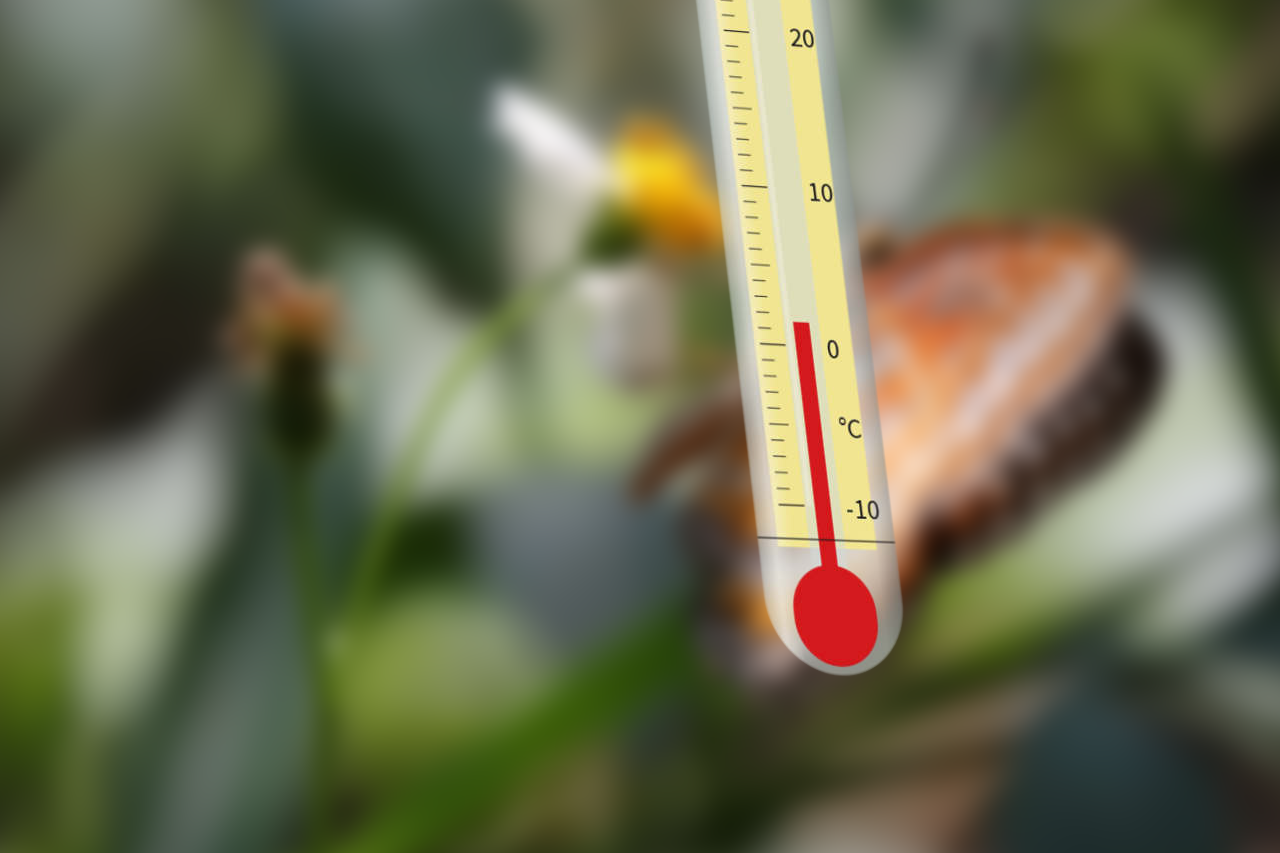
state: 1.5 °C
